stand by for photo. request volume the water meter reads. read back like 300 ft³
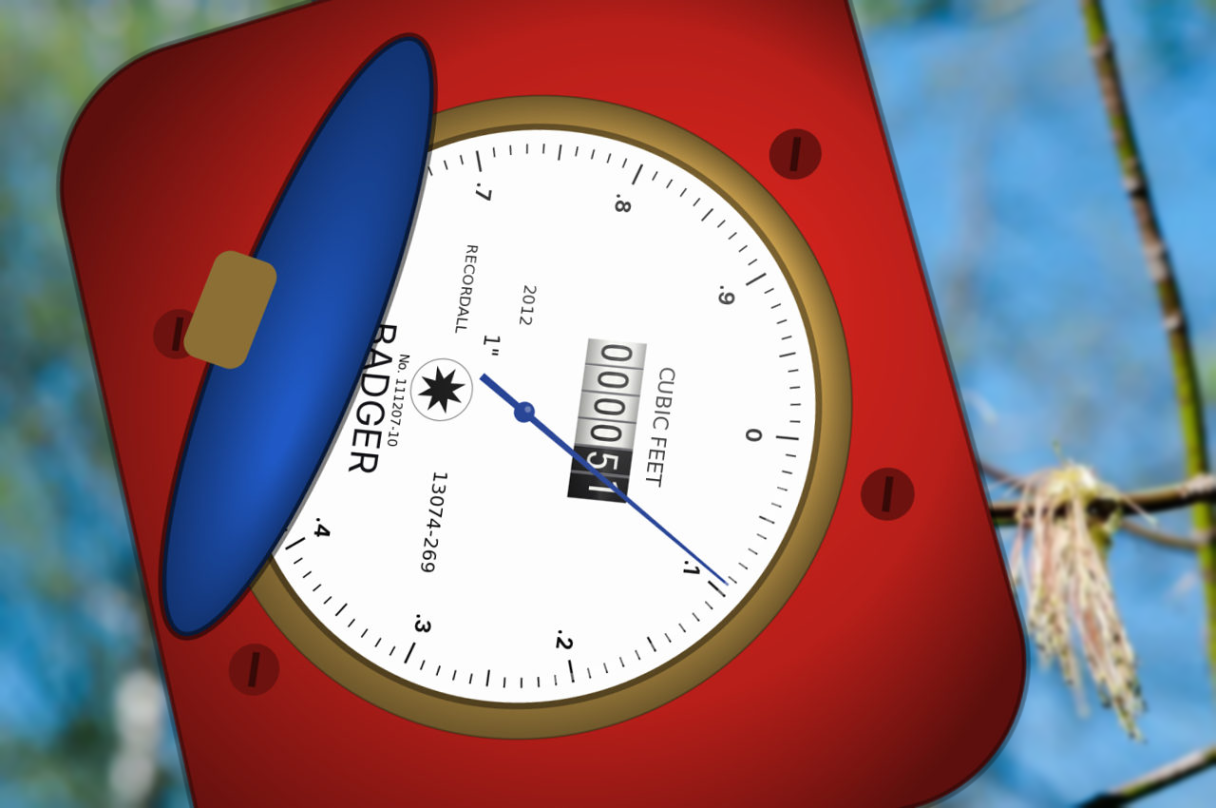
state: 51.09 ft³
